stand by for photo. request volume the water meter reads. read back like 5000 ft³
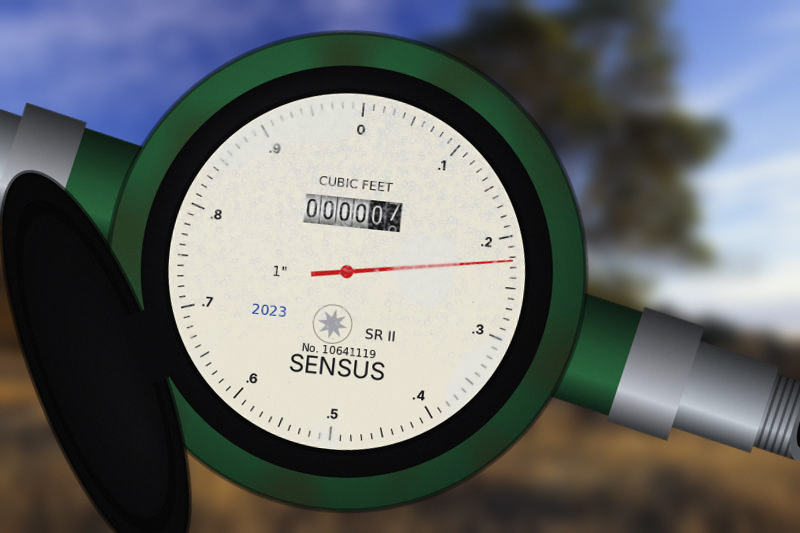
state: 7.22 ft³
